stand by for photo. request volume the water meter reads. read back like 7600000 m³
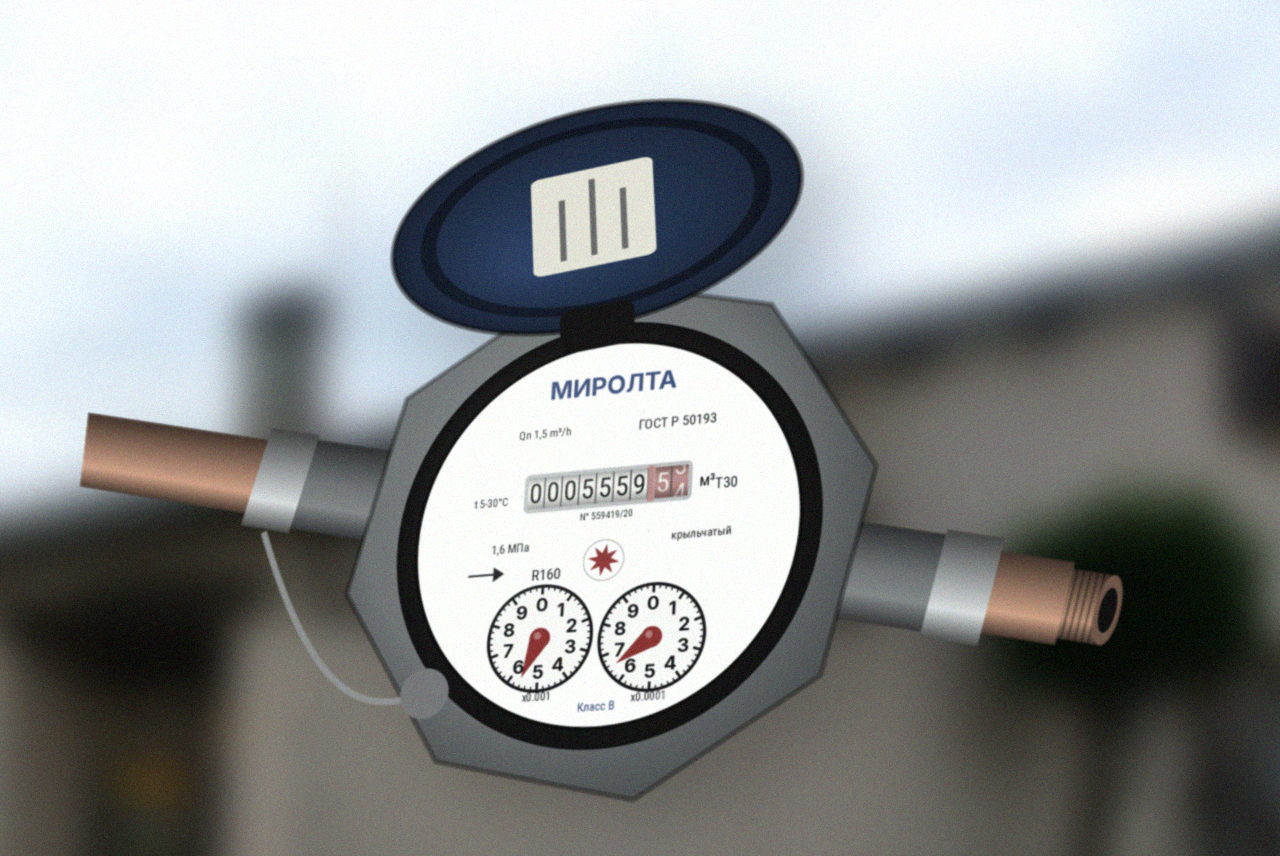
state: 5559.5356 m³
